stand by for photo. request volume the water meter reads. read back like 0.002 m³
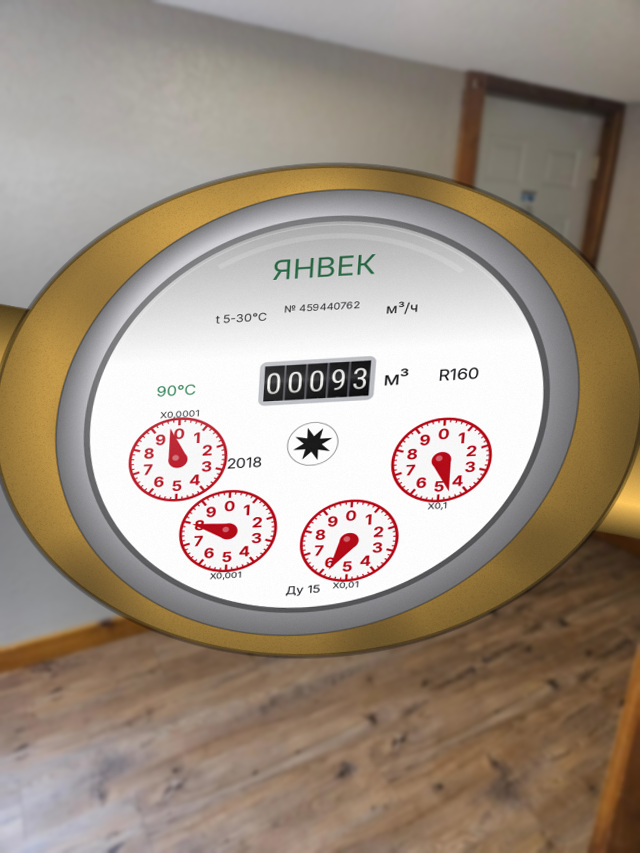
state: 93.4579 m³
